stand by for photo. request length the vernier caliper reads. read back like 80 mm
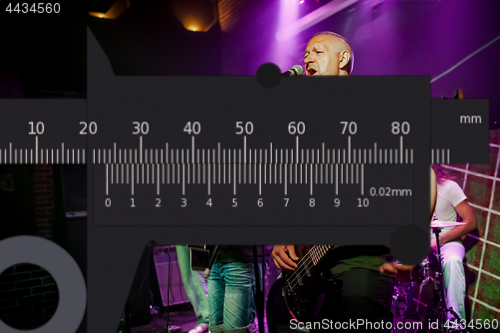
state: 23.5 mm
